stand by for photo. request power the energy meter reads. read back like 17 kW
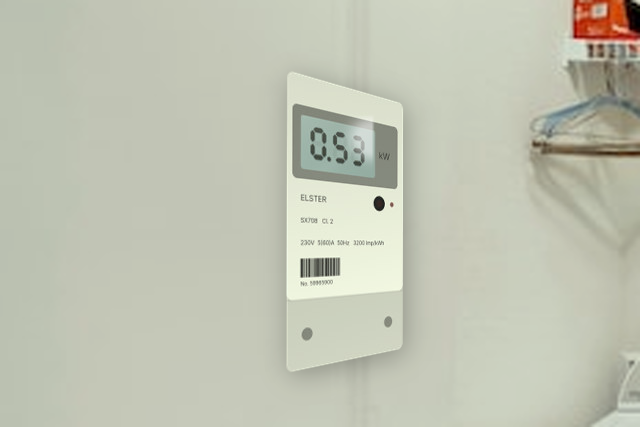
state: 0.53 kW
